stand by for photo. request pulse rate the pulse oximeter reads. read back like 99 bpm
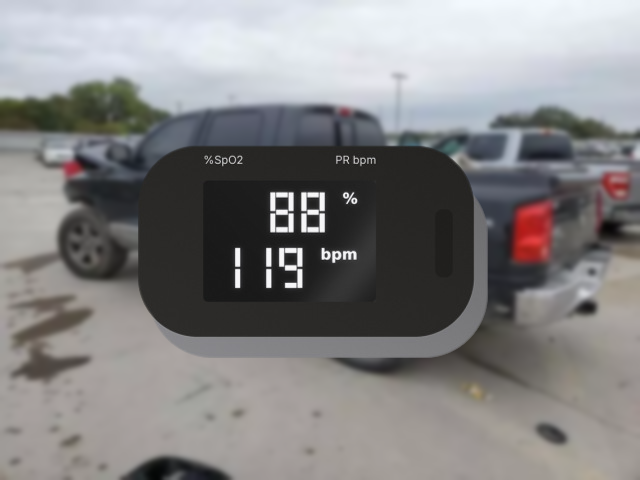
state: 119 bpm
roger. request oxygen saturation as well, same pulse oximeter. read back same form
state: 88 %
